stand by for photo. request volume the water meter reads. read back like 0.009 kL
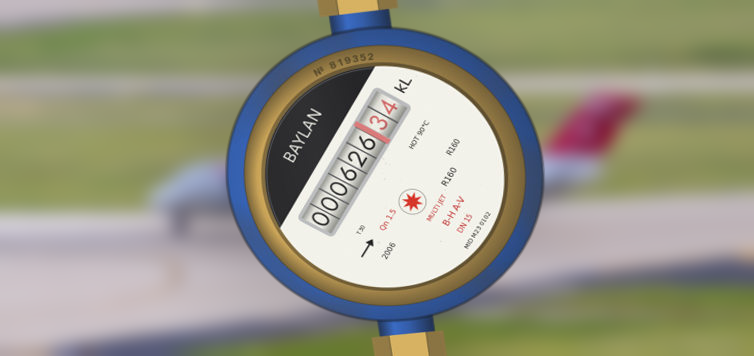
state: 626.34 kL
